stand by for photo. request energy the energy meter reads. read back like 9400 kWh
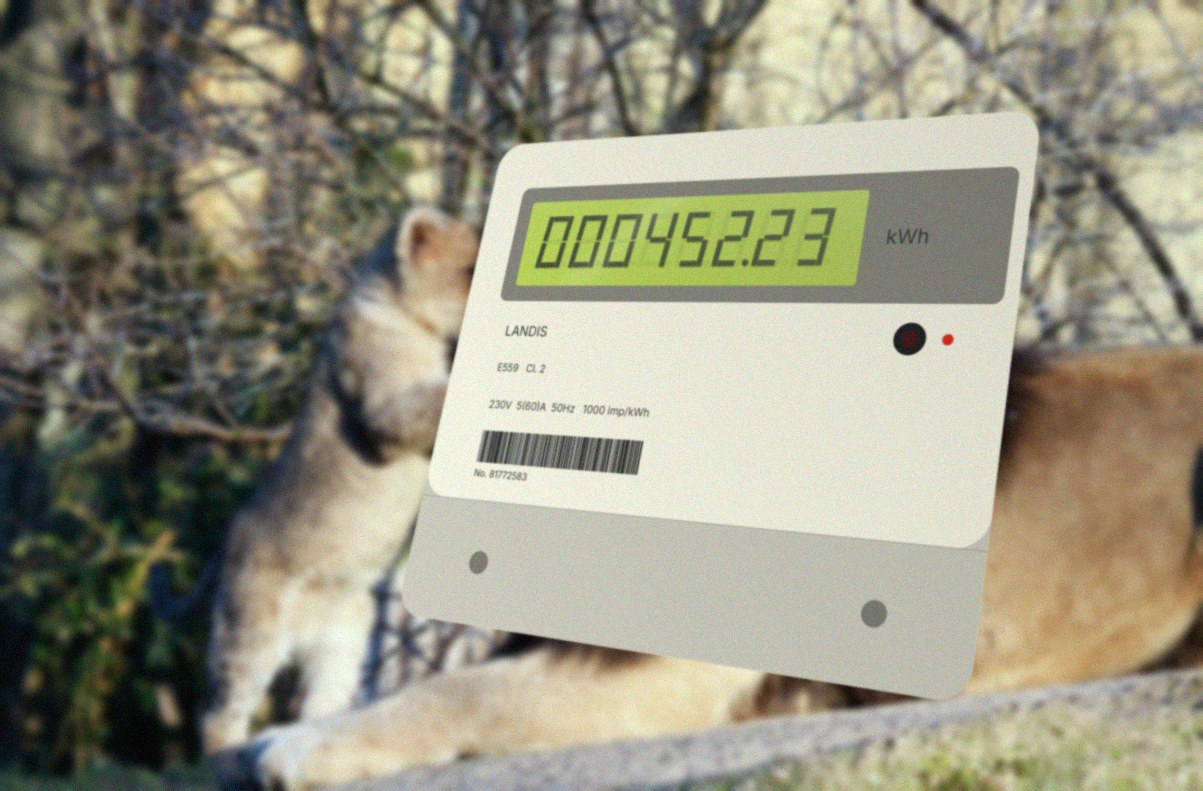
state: 452.23 kWh
